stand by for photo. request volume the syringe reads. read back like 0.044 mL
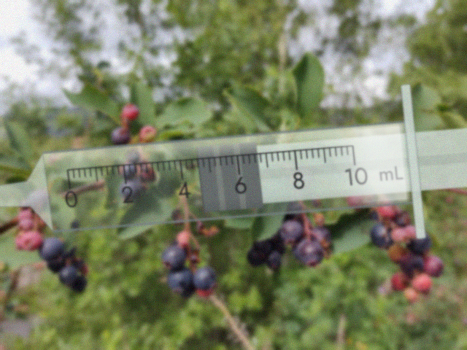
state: 4.6 mL
